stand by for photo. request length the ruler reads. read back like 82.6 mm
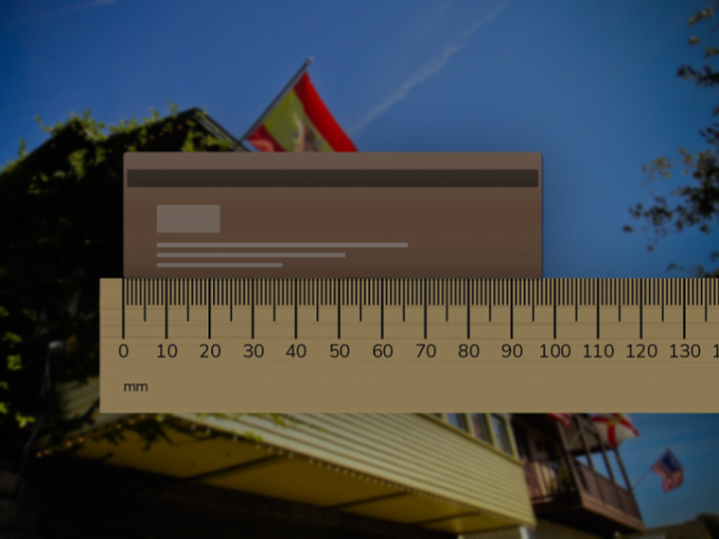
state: 97 mm
